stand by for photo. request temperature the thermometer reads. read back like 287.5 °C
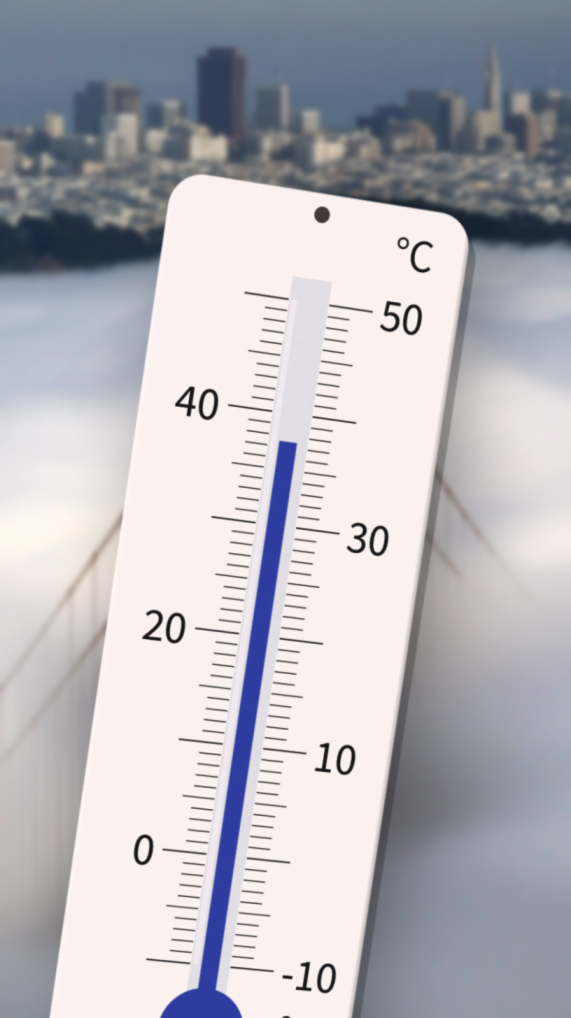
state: 37.5 °C
